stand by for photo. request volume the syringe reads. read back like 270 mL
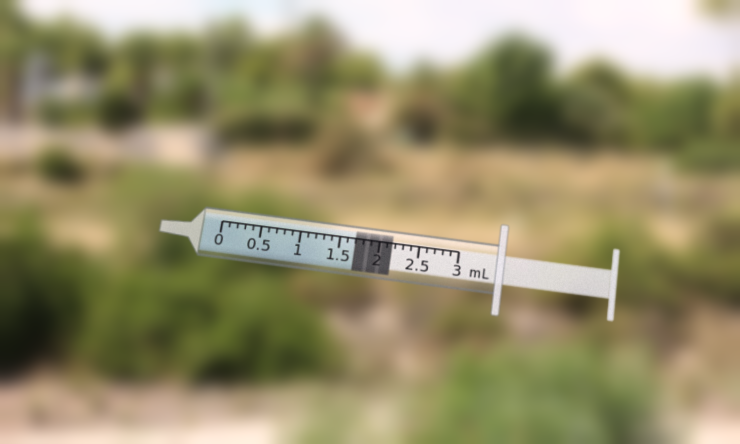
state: 1.7 mL
